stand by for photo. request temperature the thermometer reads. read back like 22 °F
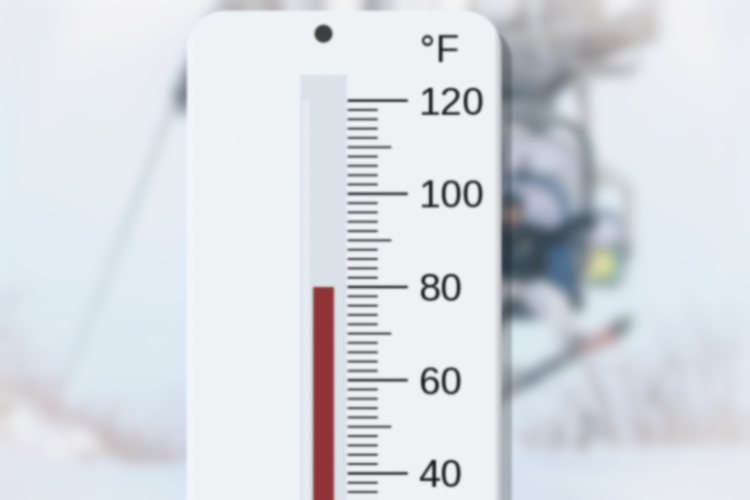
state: 80 °F
